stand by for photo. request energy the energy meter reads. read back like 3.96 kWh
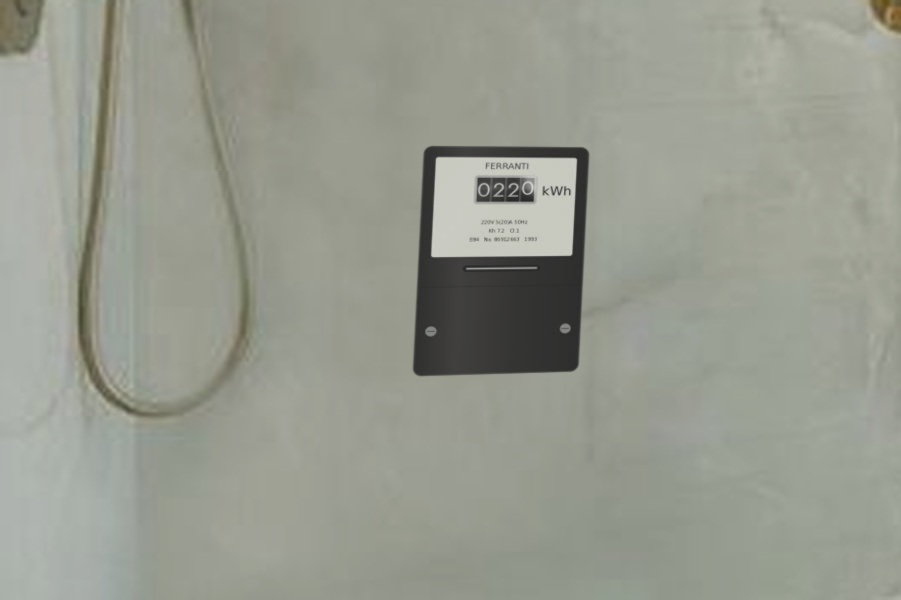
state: 220 kWh
